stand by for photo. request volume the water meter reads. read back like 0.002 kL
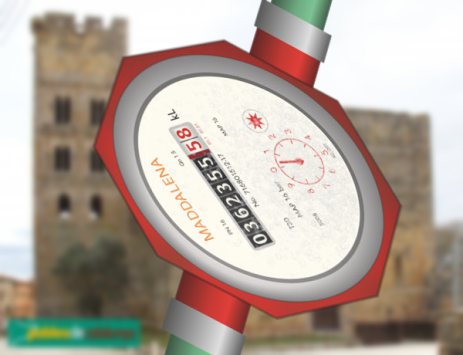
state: 362355.580 kL
